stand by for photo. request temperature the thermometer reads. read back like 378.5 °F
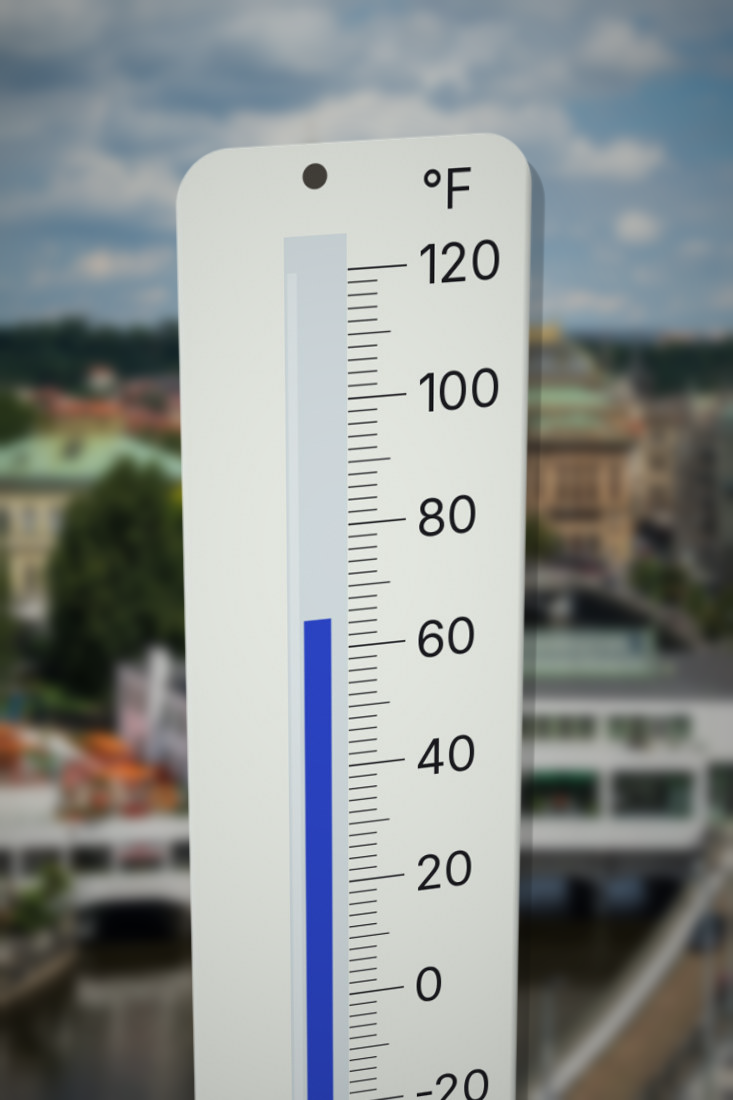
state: 65 °F
